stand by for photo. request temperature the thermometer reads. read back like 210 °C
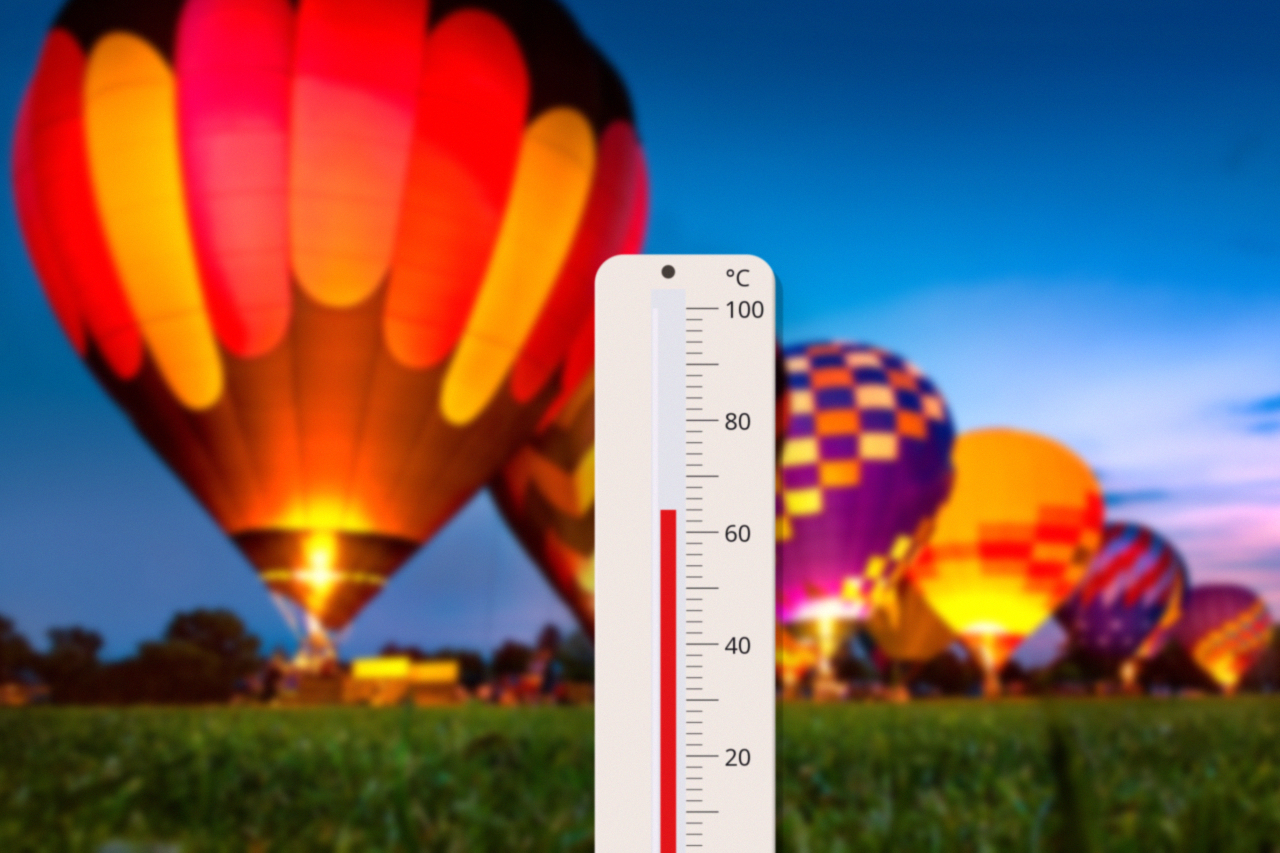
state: 64 °C
